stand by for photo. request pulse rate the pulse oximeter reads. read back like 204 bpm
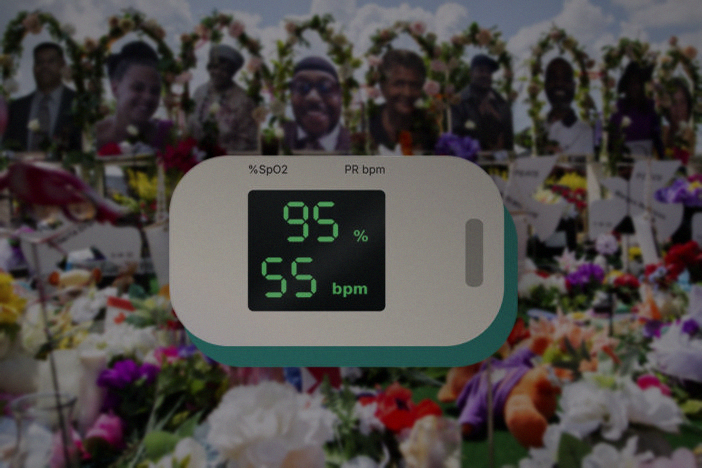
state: 55 bpm
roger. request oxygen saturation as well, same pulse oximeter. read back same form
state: 95 %
